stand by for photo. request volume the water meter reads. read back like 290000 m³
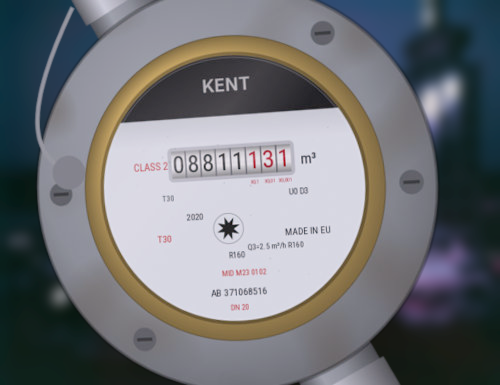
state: 8811.131 m³
